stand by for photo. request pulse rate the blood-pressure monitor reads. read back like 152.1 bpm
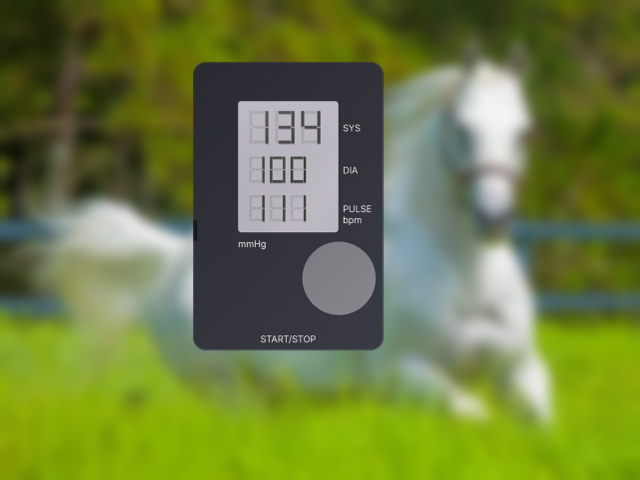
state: 111 bpm
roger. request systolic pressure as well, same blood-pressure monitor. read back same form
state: 134 mmHg
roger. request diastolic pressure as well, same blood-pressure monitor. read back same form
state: 100 mmHg
